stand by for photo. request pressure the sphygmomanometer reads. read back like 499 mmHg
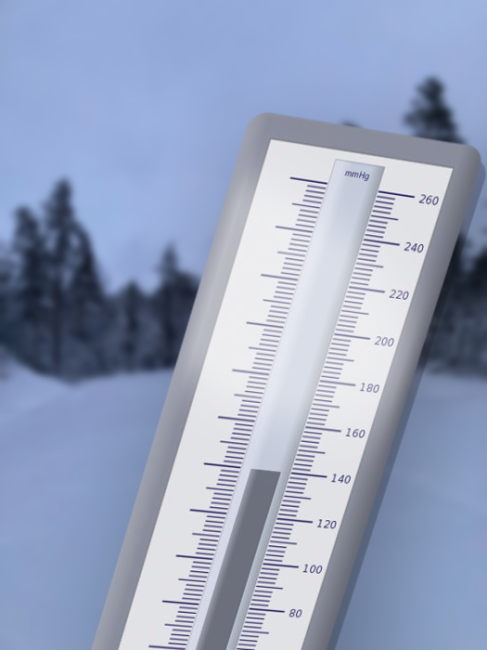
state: 140 mmHg
